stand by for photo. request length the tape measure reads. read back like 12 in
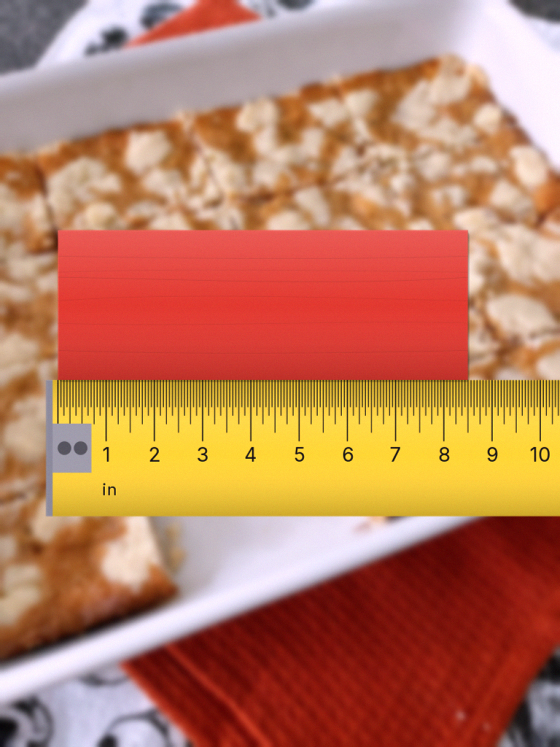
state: 8.5 in
